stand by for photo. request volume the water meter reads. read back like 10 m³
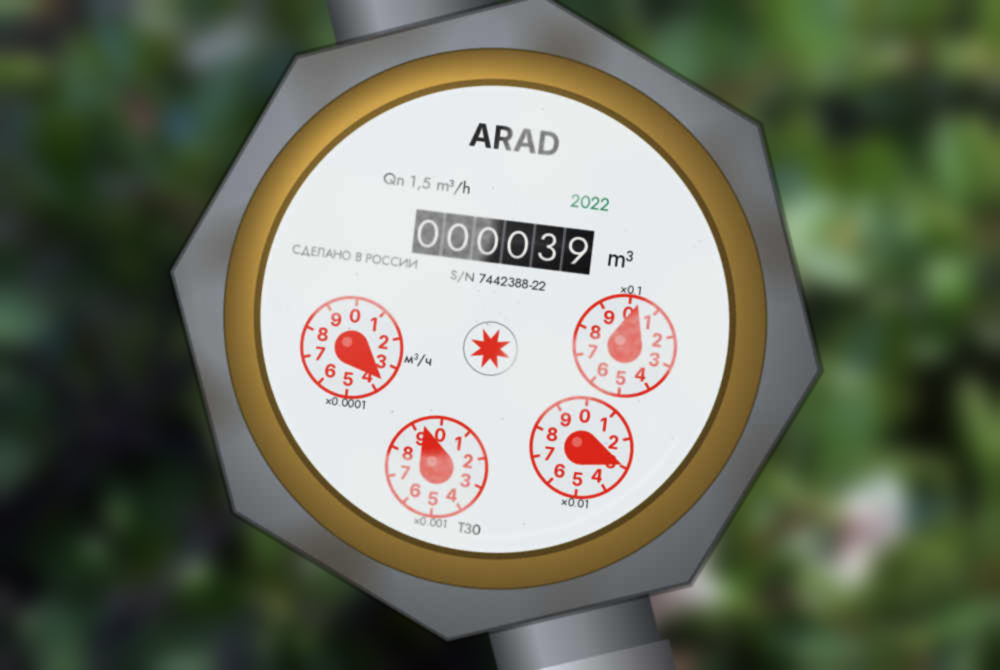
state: 39.0293 m³
